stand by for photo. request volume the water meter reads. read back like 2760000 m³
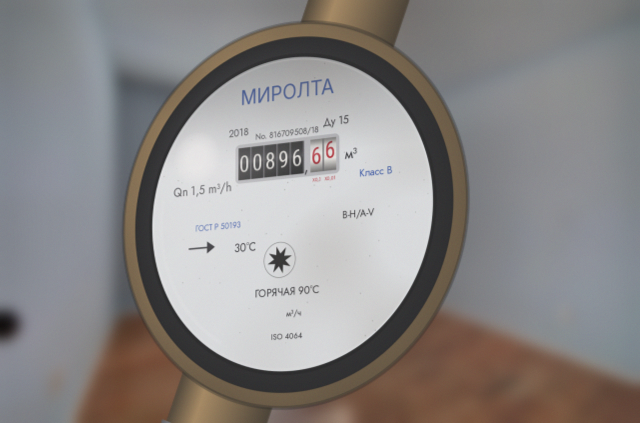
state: 896.66 m³
